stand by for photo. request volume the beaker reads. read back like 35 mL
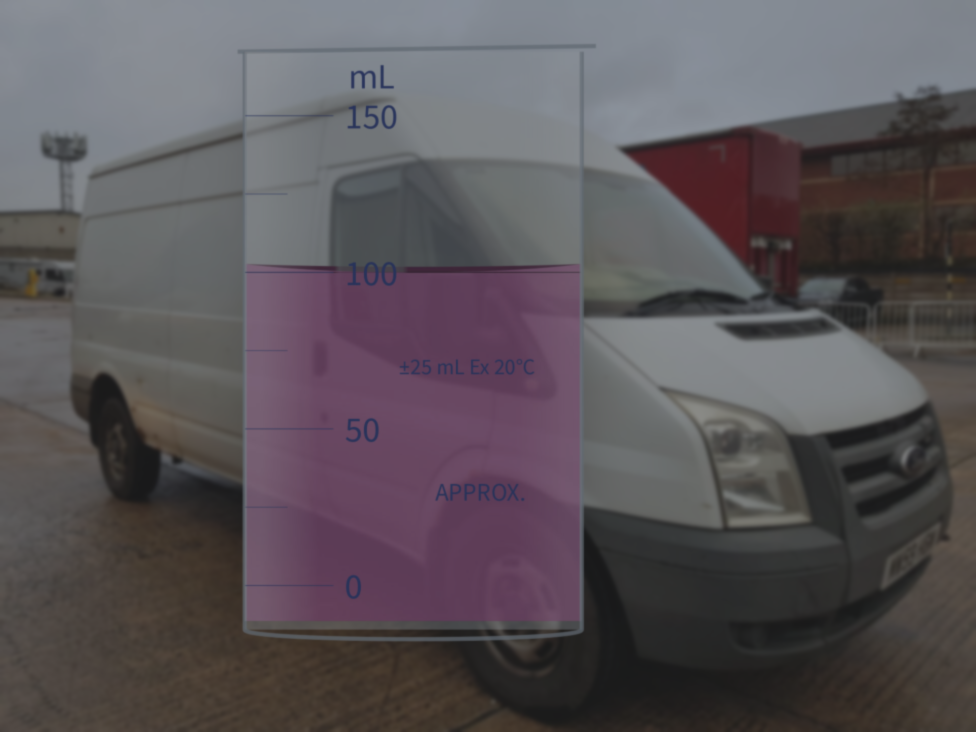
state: 100 mL
